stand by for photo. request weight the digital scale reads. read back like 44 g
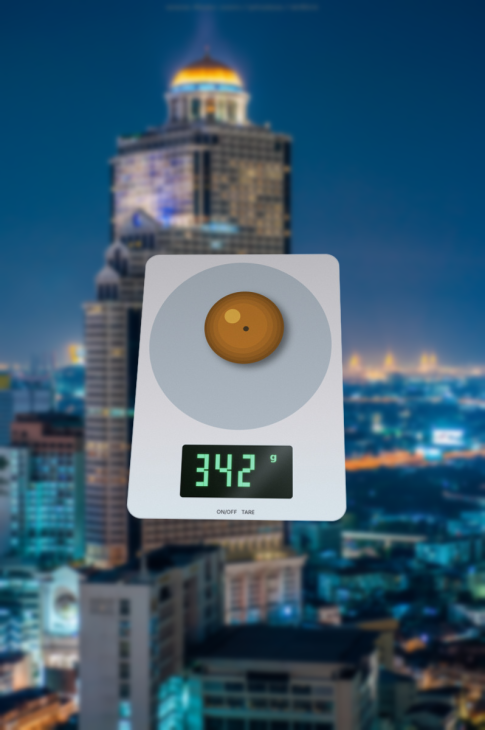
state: 342 g
